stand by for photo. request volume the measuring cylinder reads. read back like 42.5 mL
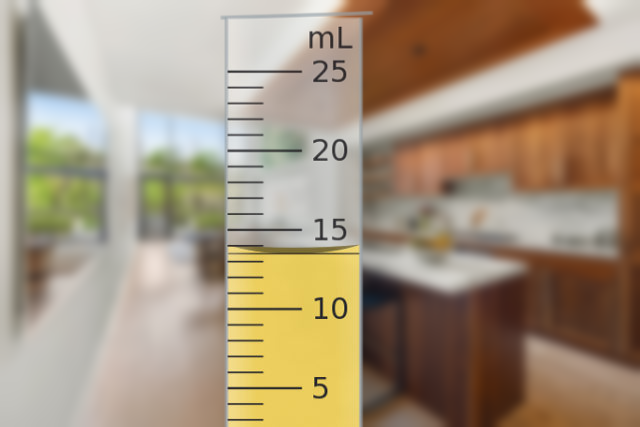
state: 13.5 mL
